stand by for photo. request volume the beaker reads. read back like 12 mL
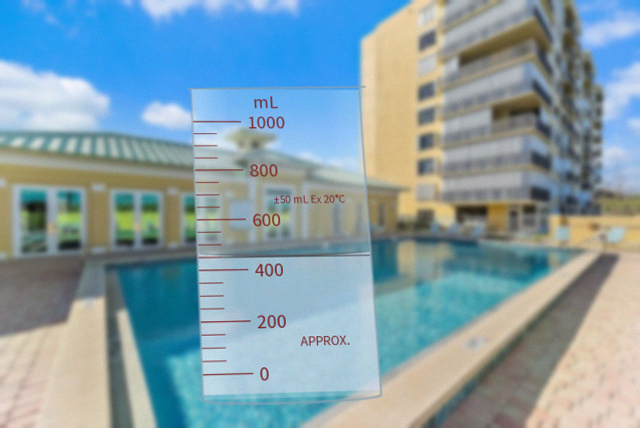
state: 450 mL
